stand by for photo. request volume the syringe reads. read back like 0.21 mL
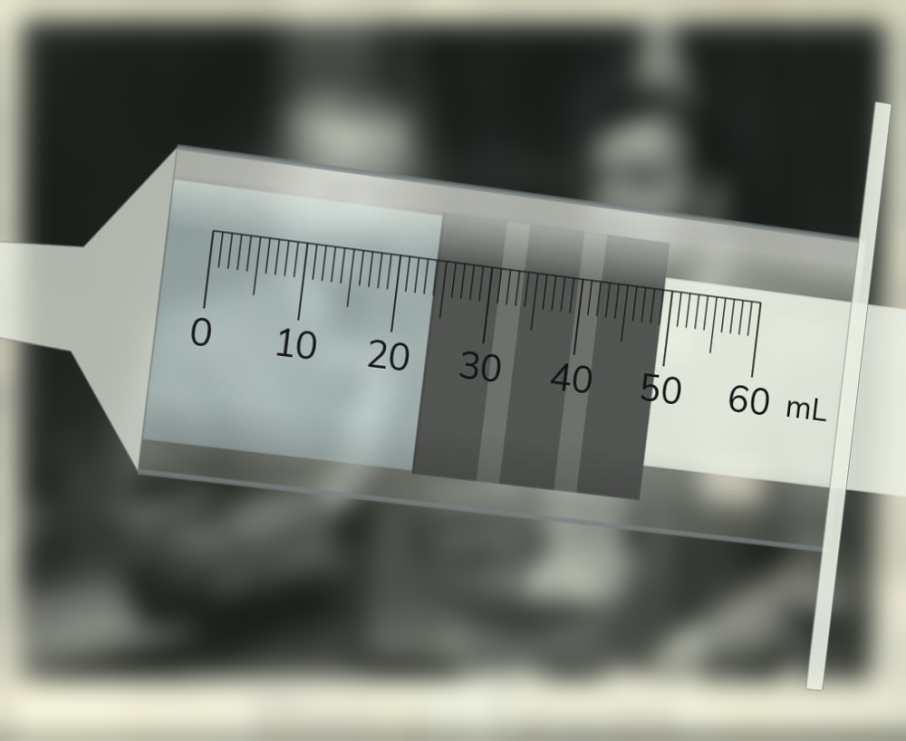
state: 24 mL
